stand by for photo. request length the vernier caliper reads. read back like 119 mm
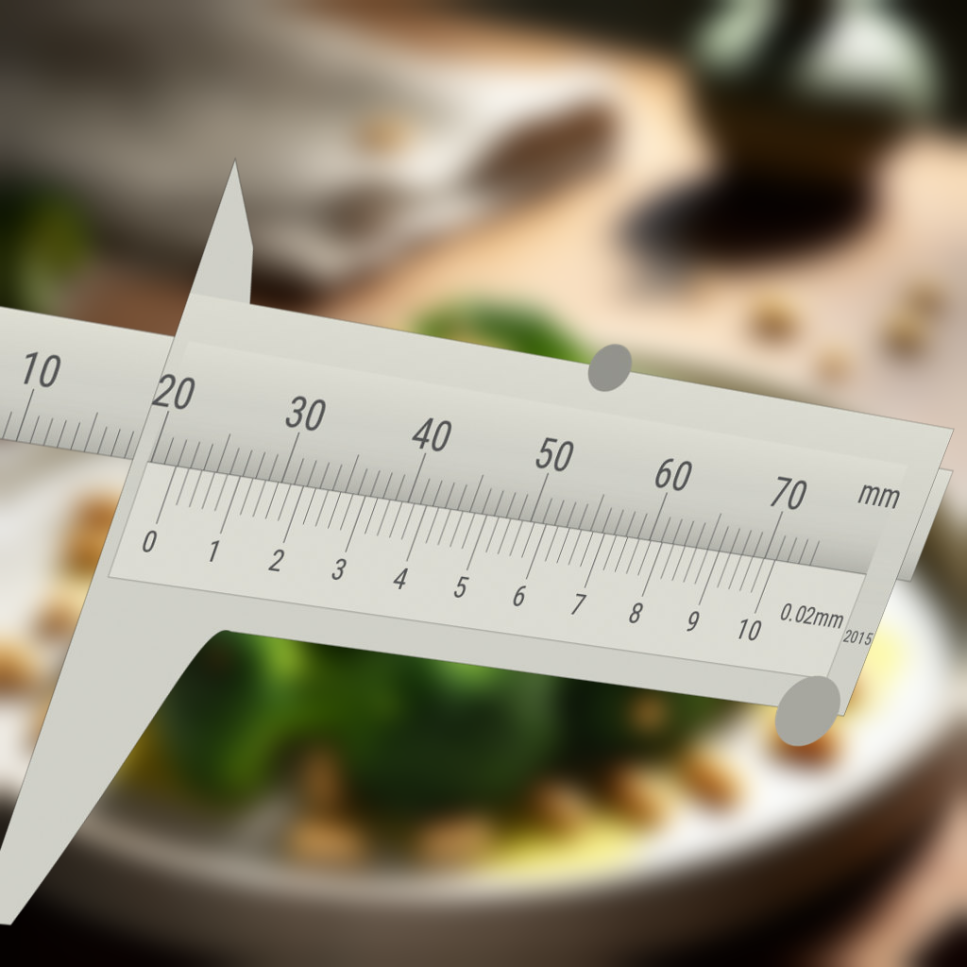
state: 21.9 mm
